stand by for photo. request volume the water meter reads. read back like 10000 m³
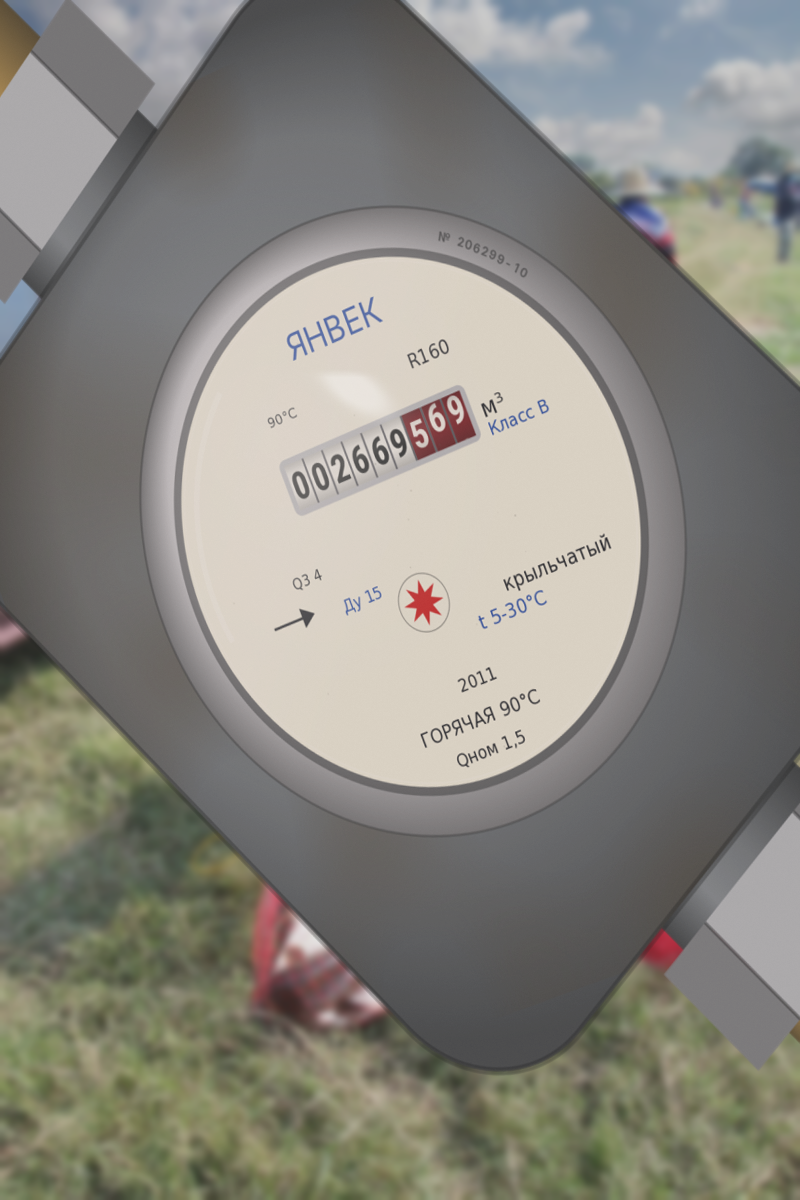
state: 2669.569 m³
